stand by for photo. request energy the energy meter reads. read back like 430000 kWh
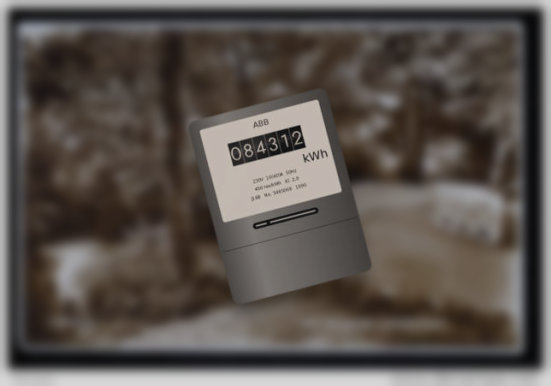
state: 84312 kWh
